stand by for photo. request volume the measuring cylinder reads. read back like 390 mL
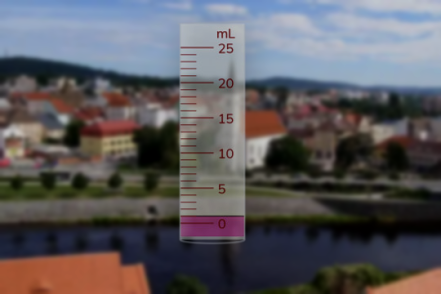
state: 1 mL
